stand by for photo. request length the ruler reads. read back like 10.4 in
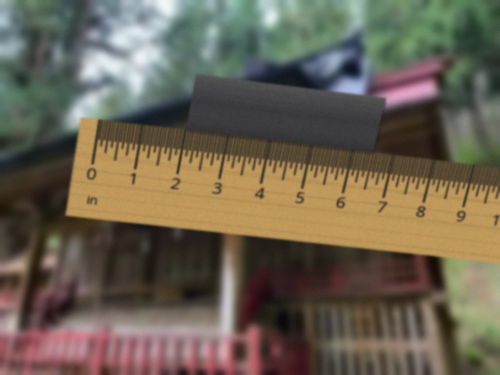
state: 4.5 in
